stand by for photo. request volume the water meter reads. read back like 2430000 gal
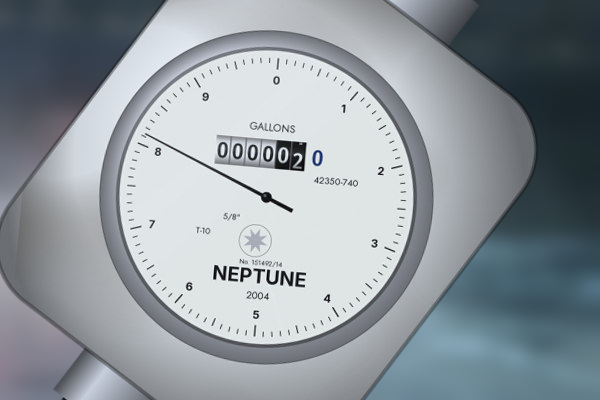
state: 18.1 gal
